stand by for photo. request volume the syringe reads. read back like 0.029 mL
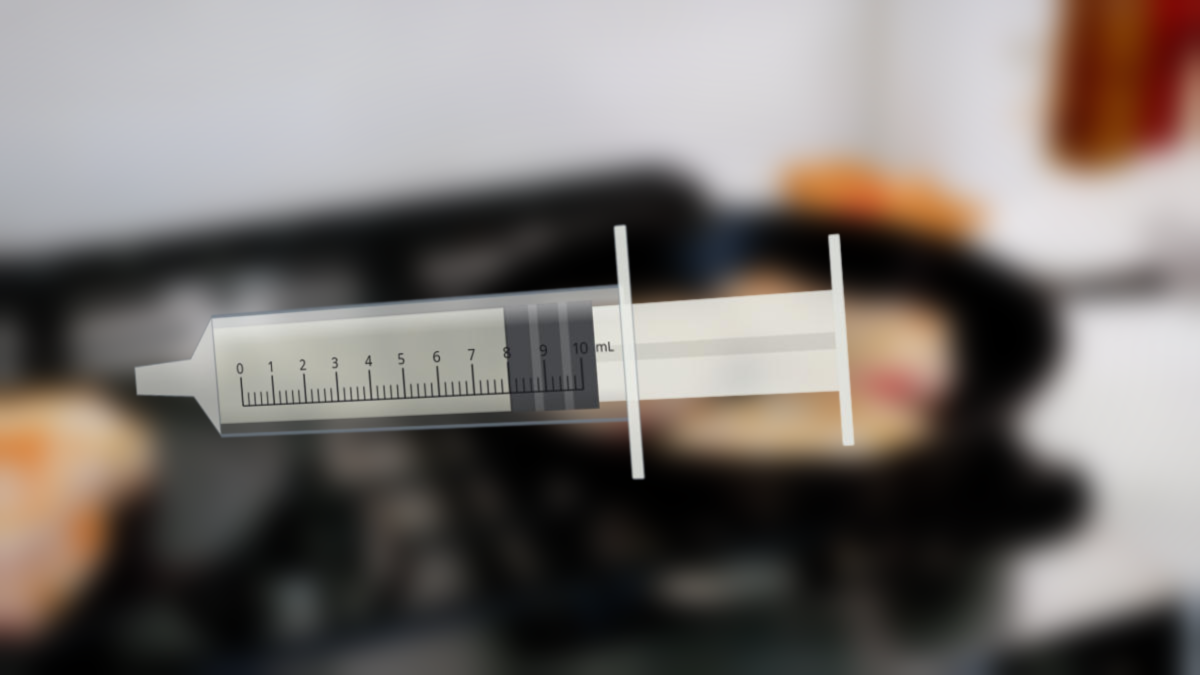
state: 8 mL
